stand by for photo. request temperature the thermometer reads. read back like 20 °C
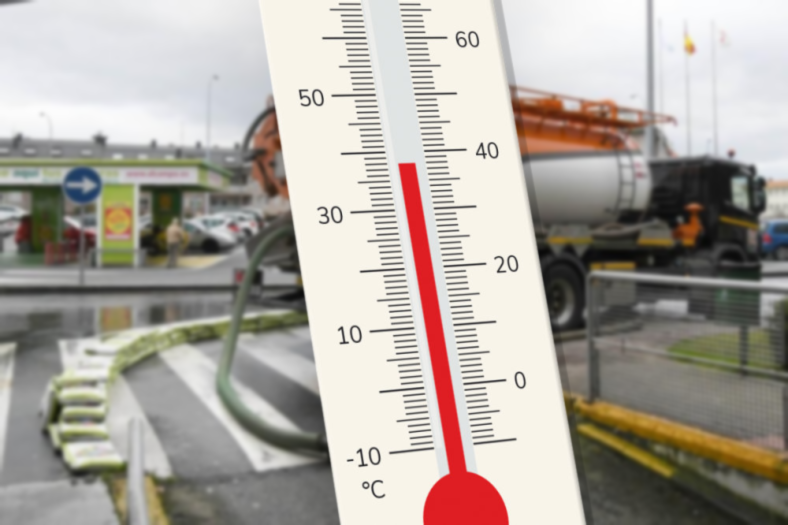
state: 38 °C
